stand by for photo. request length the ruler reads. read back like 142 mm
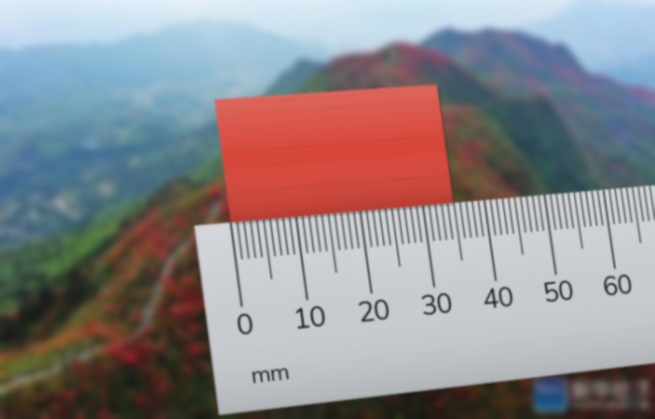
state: 35 mm
